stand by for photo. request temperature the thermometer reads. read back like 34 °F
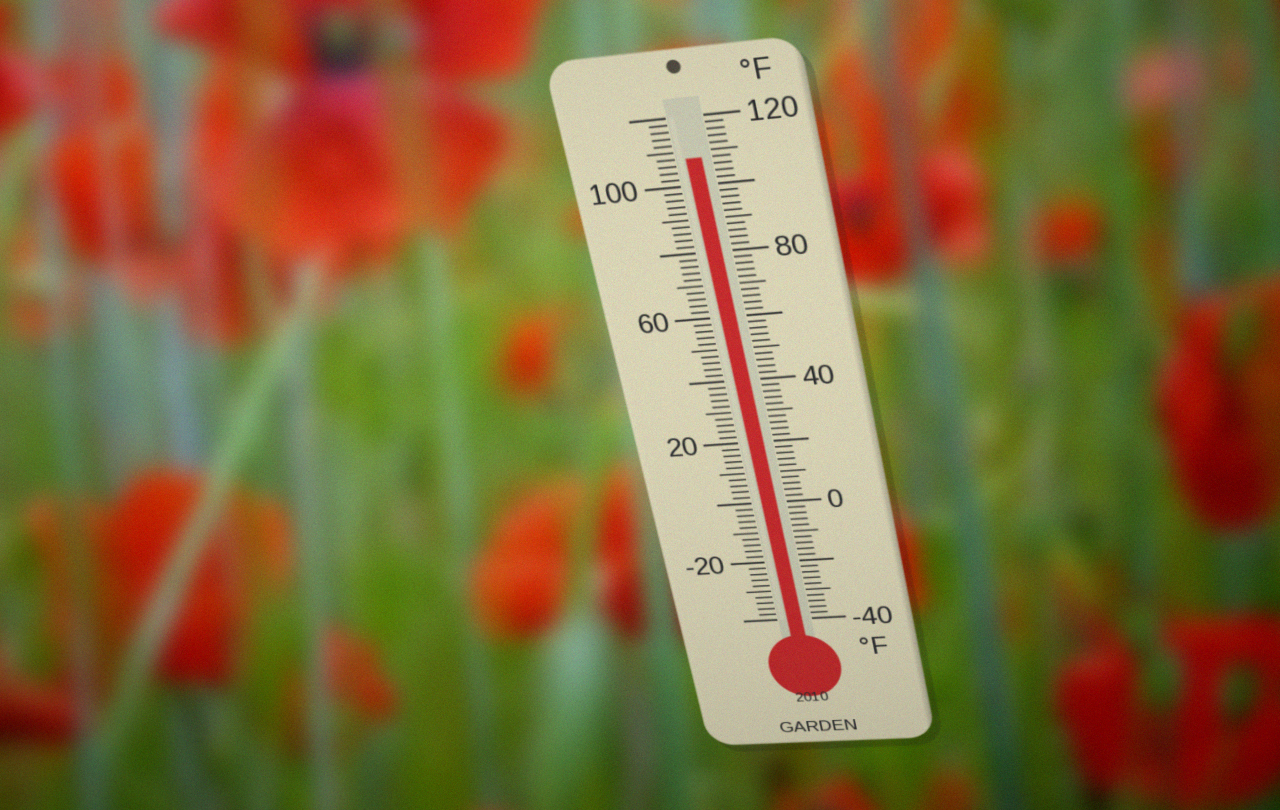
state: 108 °F
